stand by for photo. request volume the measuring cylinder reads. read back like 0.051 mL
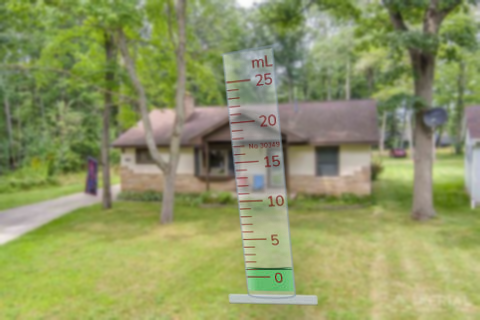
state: 1 mL
